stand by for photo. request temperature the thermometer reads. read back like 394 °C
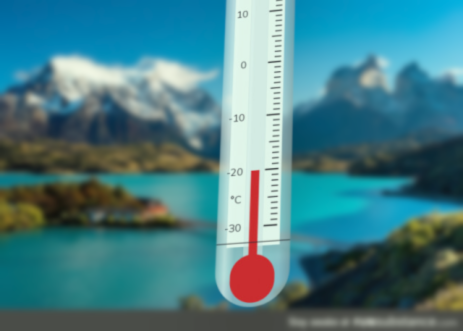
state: -20 °C
